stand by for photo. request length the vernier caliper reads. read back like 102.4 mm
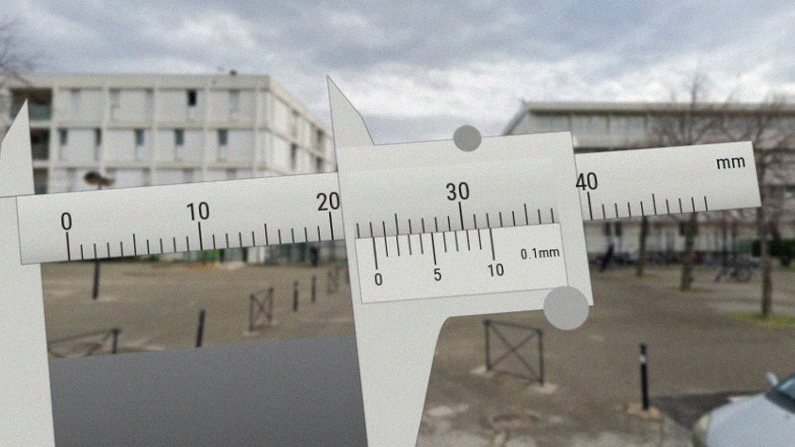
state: 23.1 mm
